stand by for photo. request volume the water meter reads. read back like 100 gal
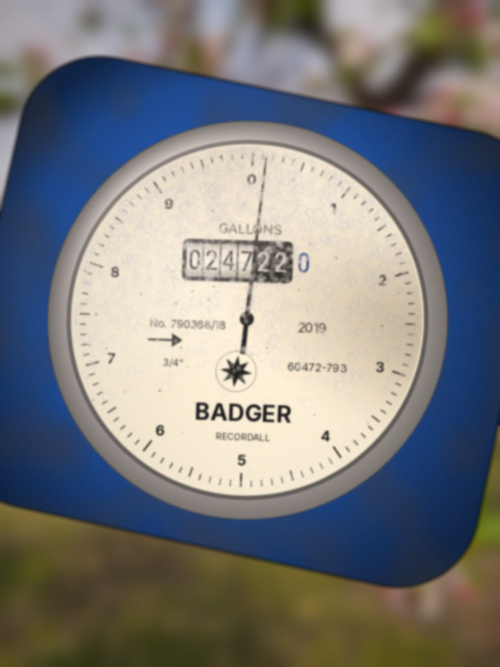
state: 247220.1 gal
